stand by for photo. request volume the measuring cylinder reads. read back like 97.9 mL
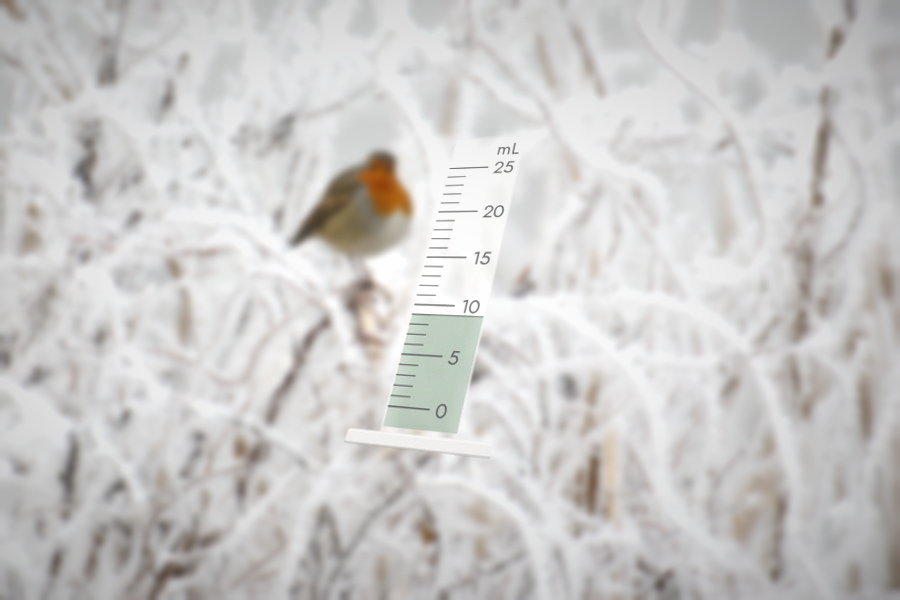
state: 9 mL
